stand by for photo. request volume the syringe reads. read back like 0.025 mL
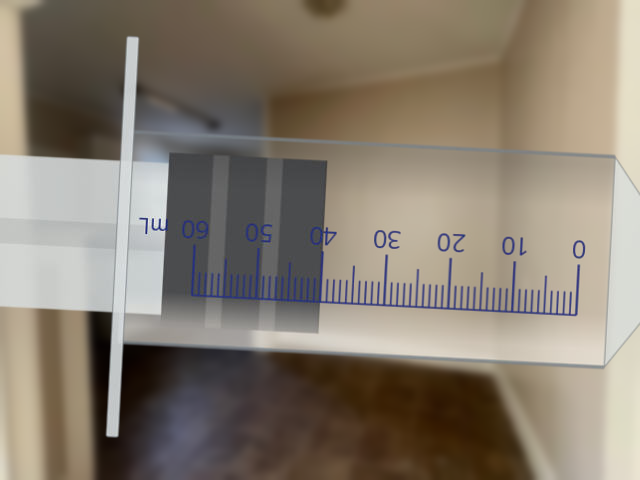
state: 40 mL
